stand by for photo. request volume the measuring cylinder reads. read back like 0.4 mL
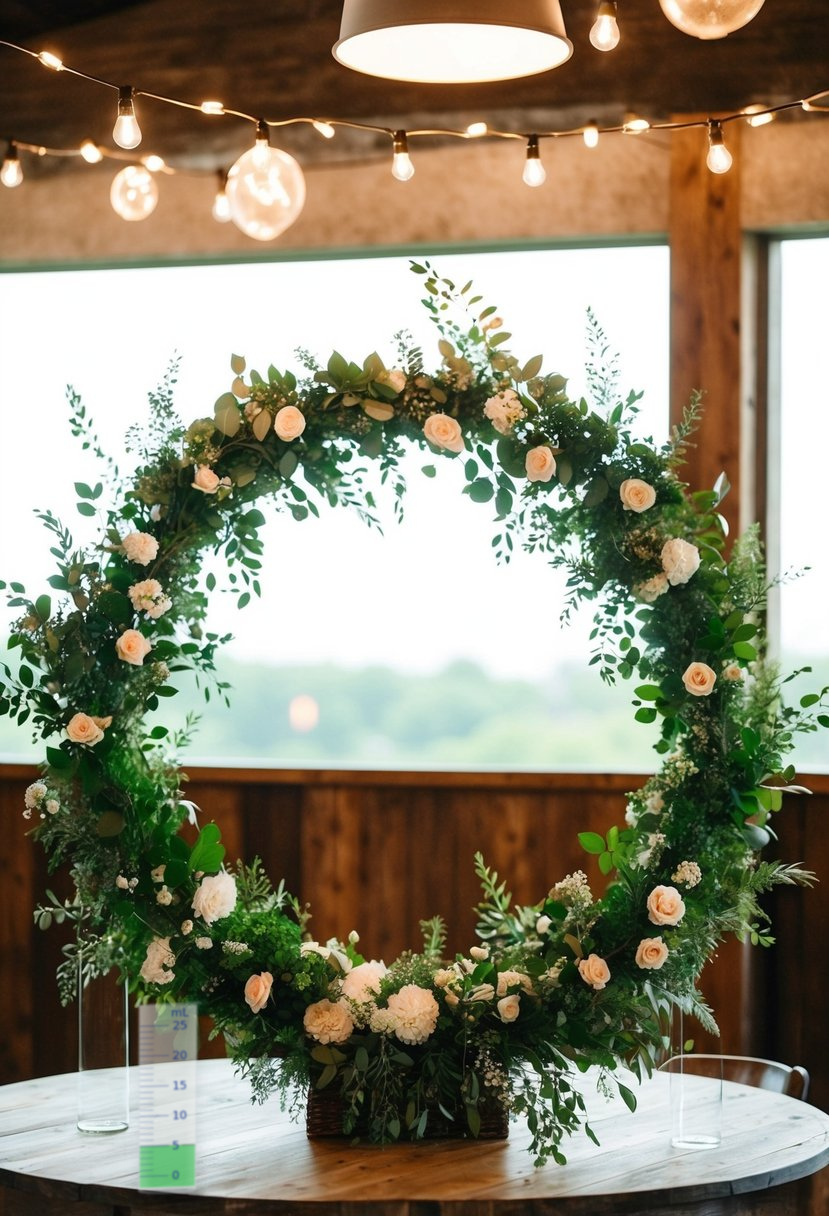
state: 5 mL
